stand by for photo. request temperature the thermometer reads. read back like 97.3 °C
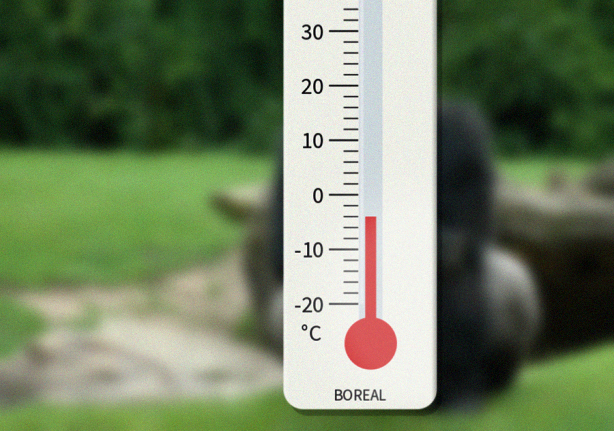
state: -4 °C
